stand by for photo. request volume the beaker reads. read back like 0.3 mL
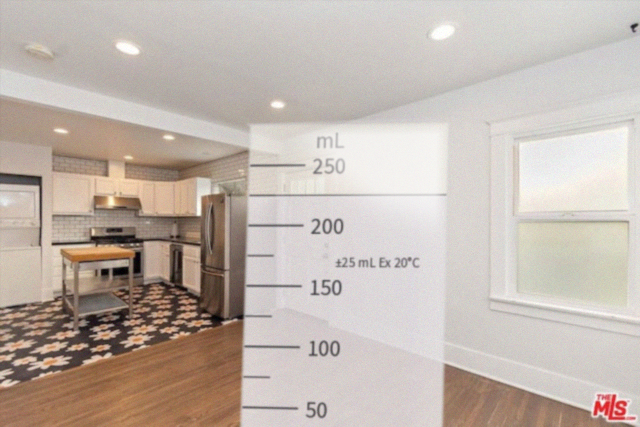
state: 225 mL
